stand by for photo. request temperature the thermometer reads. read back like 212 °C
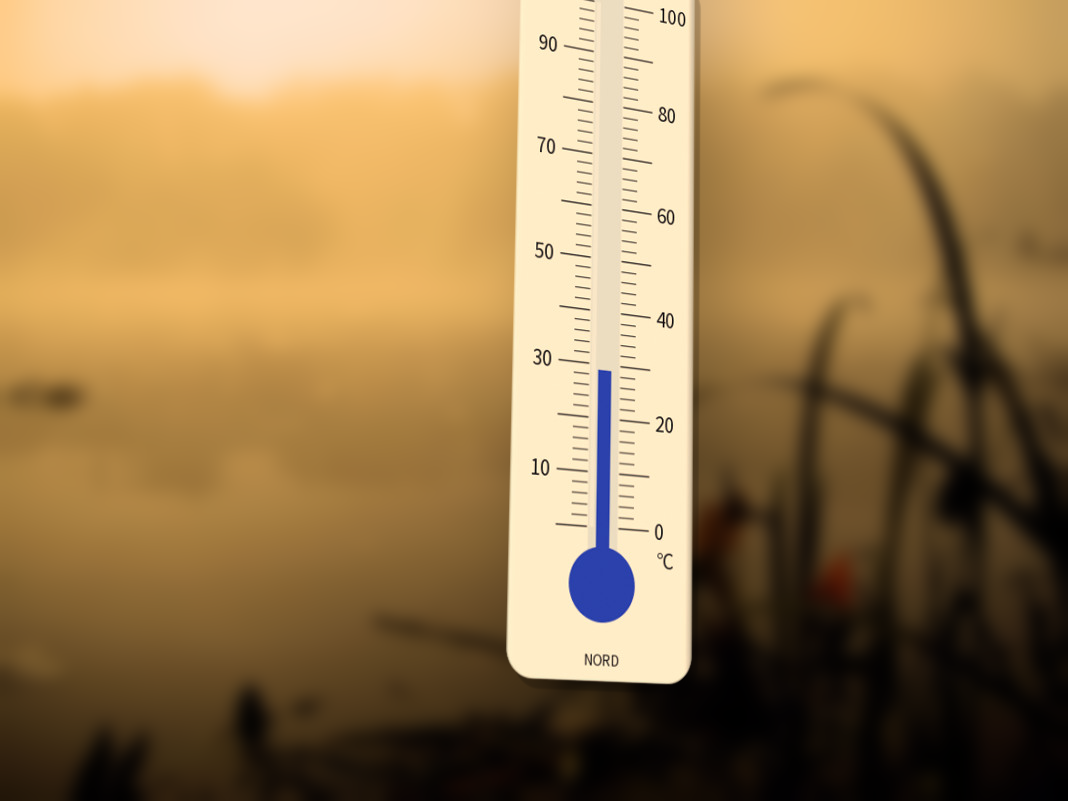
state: 29 °C
